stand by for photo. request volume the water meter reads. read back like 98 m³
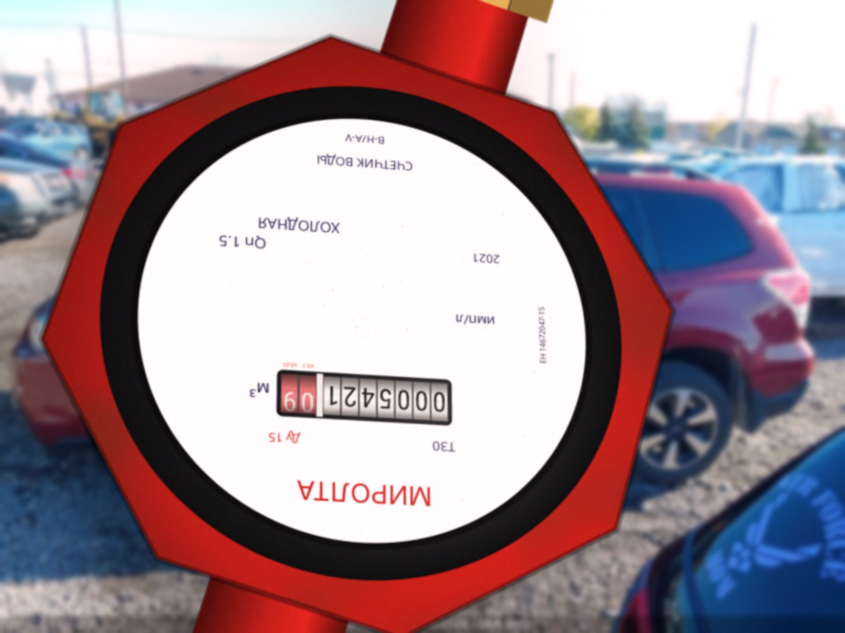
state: 5421.09 m³
